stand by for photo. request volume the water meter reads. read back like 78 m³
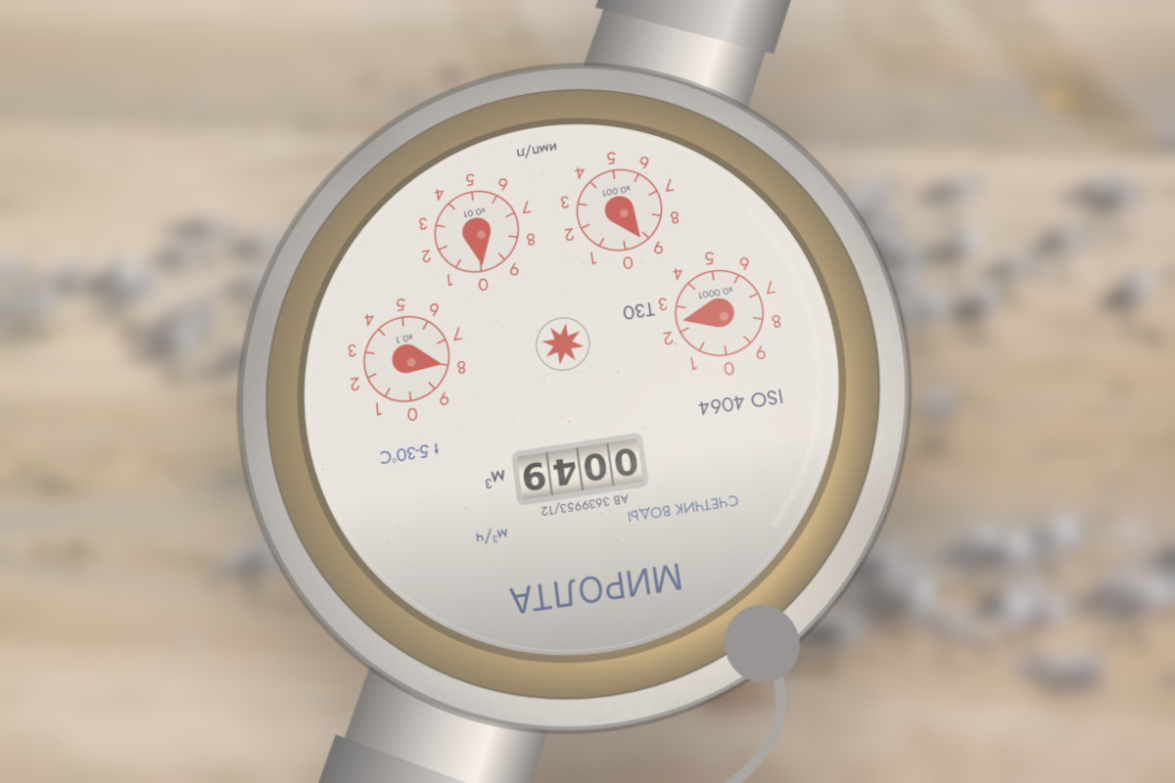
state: 49.7992 m³
